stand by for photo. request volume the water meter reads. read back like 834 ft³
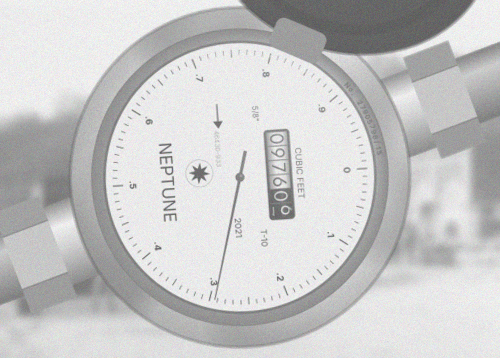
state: 97606.29 ft³
